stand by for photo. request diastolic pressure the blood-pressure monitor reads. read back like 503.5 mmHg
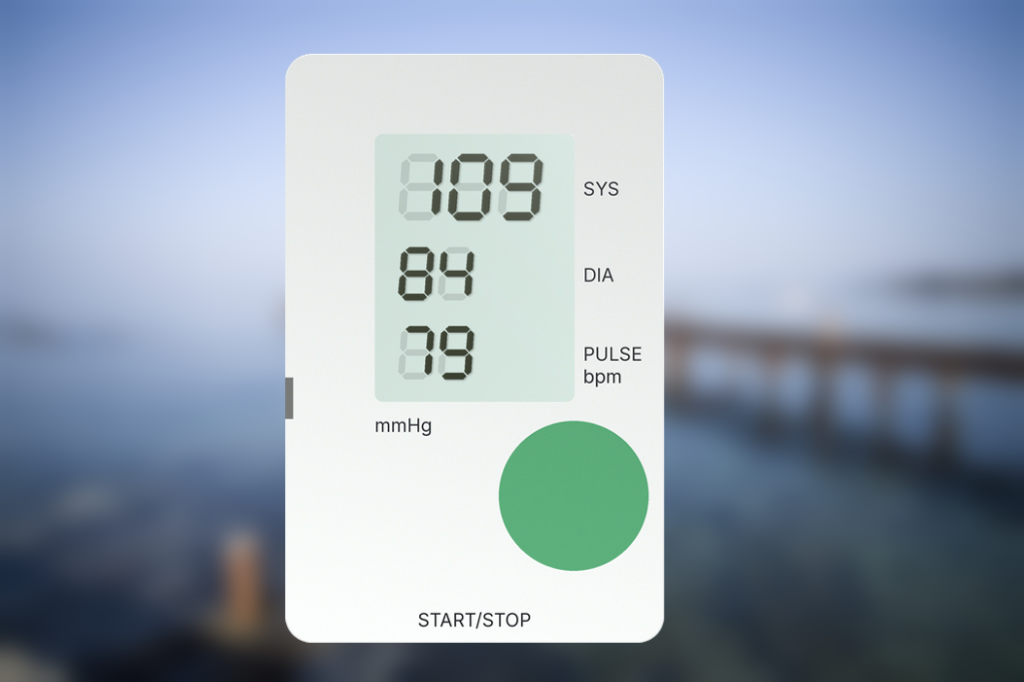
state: 84 mmHg
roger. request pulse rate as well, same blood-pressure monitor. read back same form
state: 79 bpm
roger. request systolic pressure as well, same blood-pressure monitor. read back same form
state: 109 mmHg
